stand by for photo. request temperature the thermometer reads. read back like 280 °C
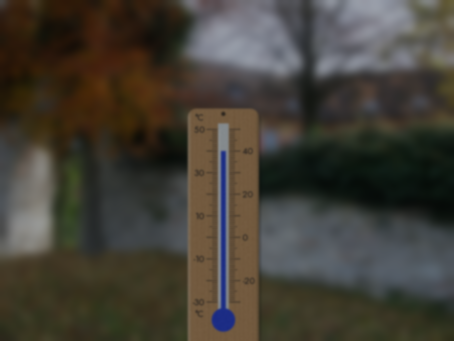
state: 40 °C
